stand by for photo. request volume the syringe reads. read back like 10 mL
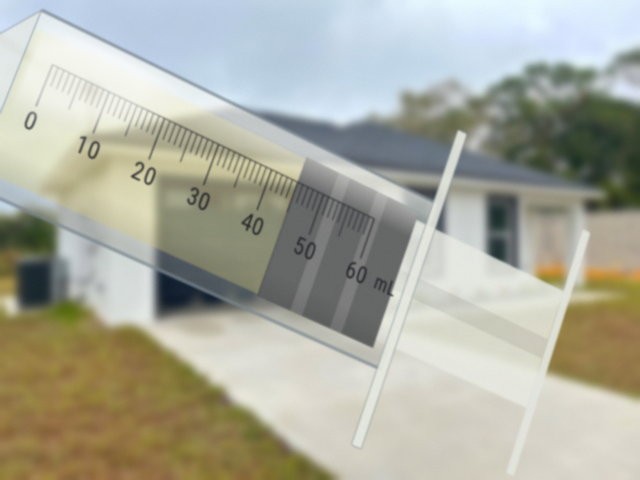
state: 45 mL
